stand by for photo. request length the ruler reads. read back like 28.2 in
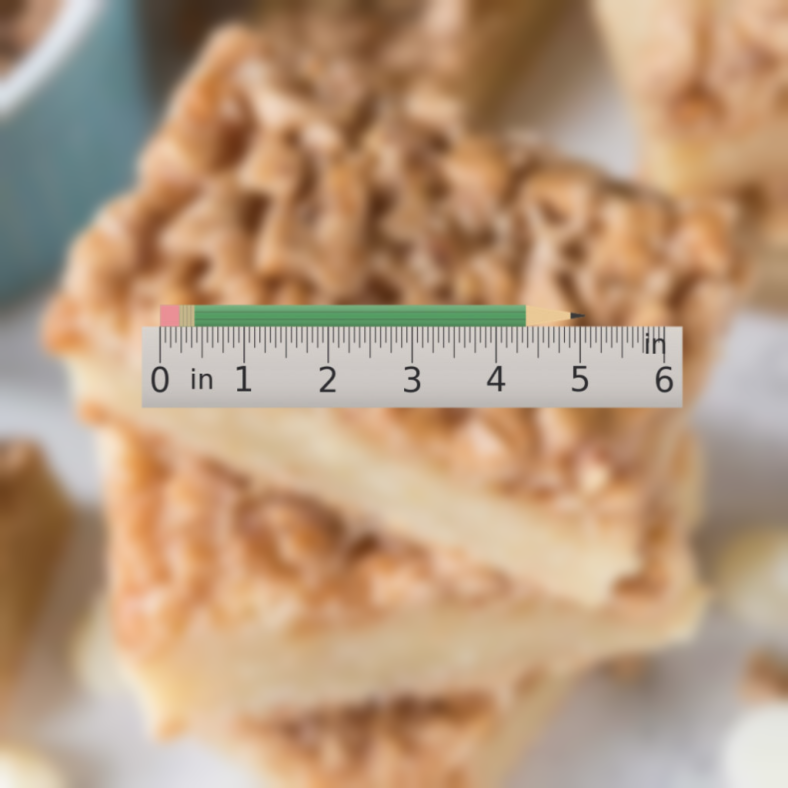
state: 5.0625 in
